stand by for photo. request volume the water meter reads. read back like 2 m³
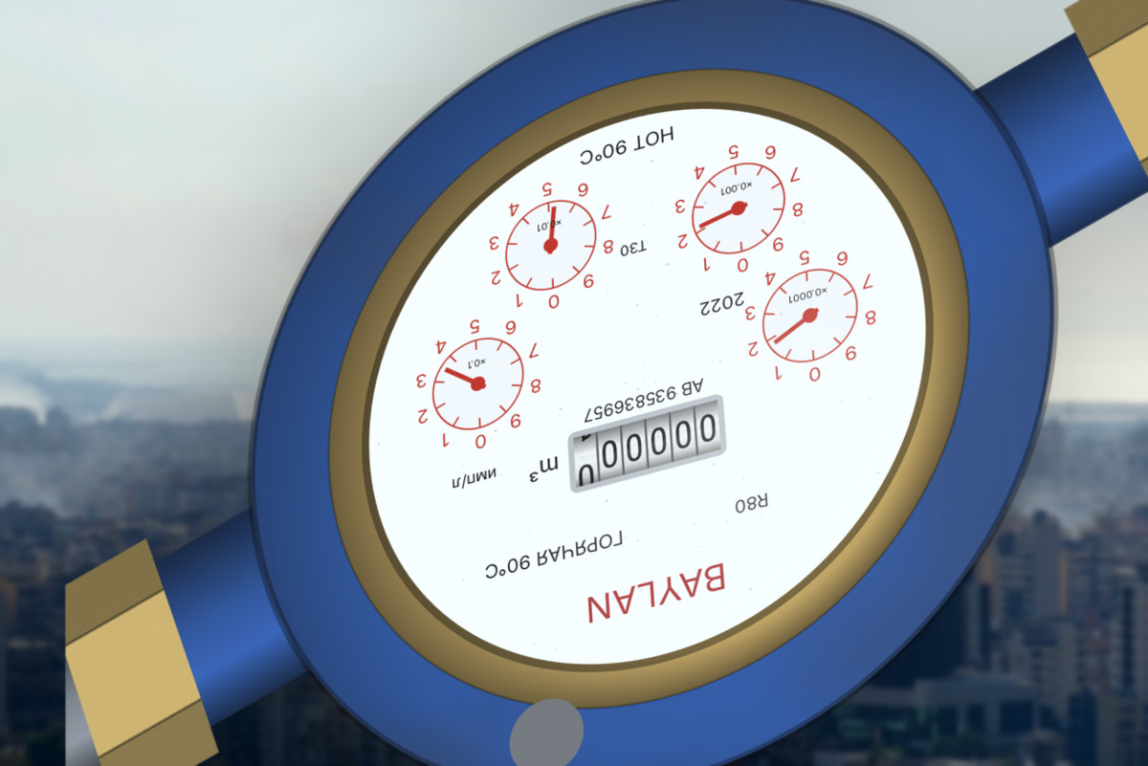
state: 0.3521 m³
